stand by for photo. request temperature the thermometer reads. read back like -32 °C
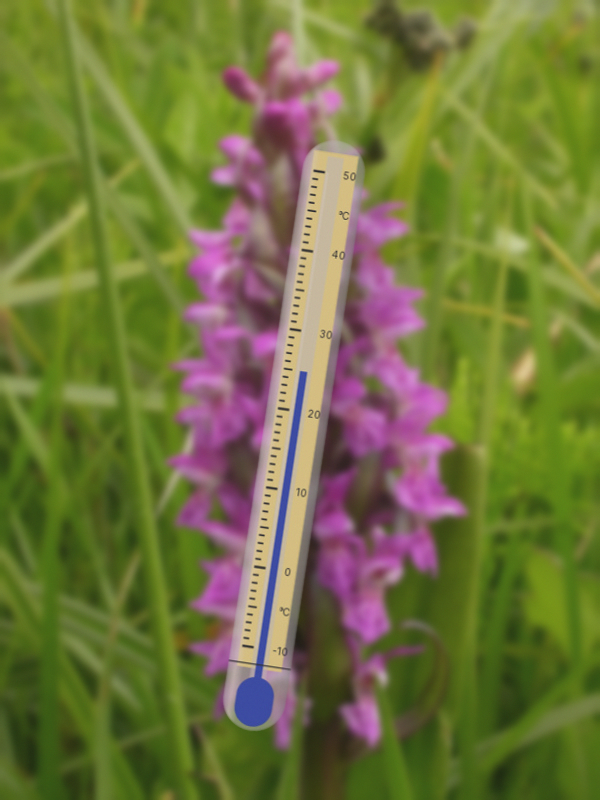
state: 25 °C
